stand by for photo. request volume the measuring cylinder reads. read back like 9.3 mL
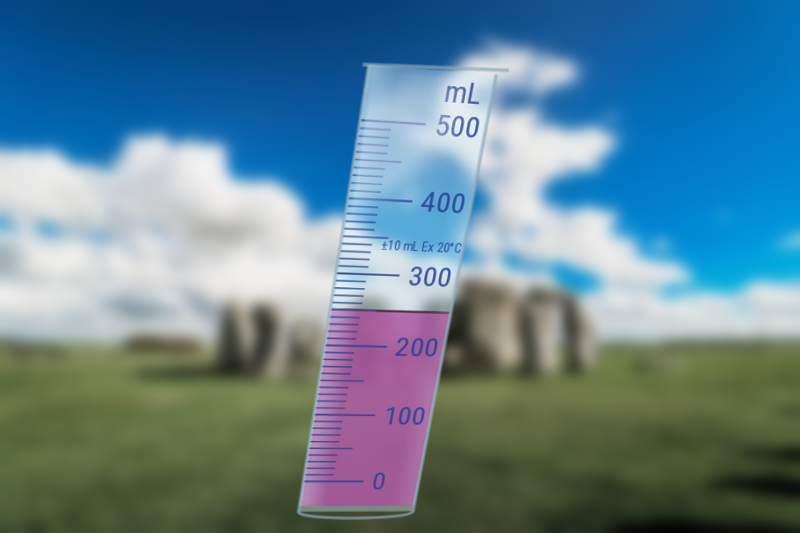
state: 250 mL
